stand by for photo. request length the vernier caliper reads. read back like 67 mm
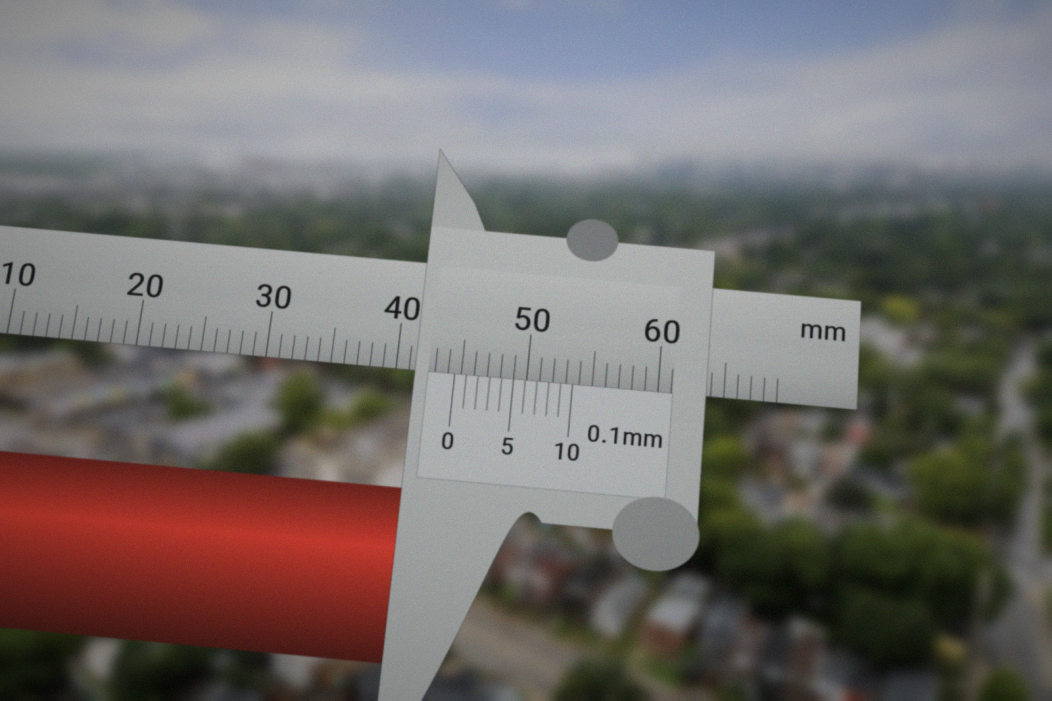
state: 44.5 mm
